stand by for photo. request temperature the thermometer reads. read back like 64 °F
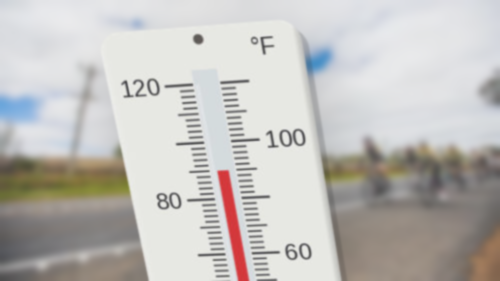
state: 90 °F
